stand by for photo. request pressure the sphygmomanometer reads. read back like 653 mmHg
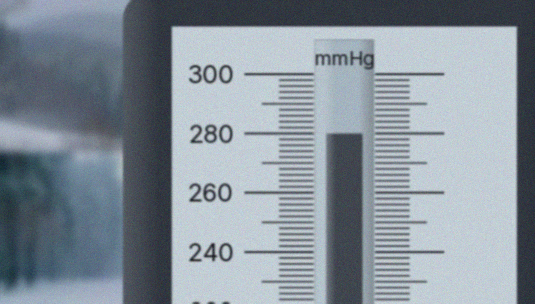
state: 280 mmHg
